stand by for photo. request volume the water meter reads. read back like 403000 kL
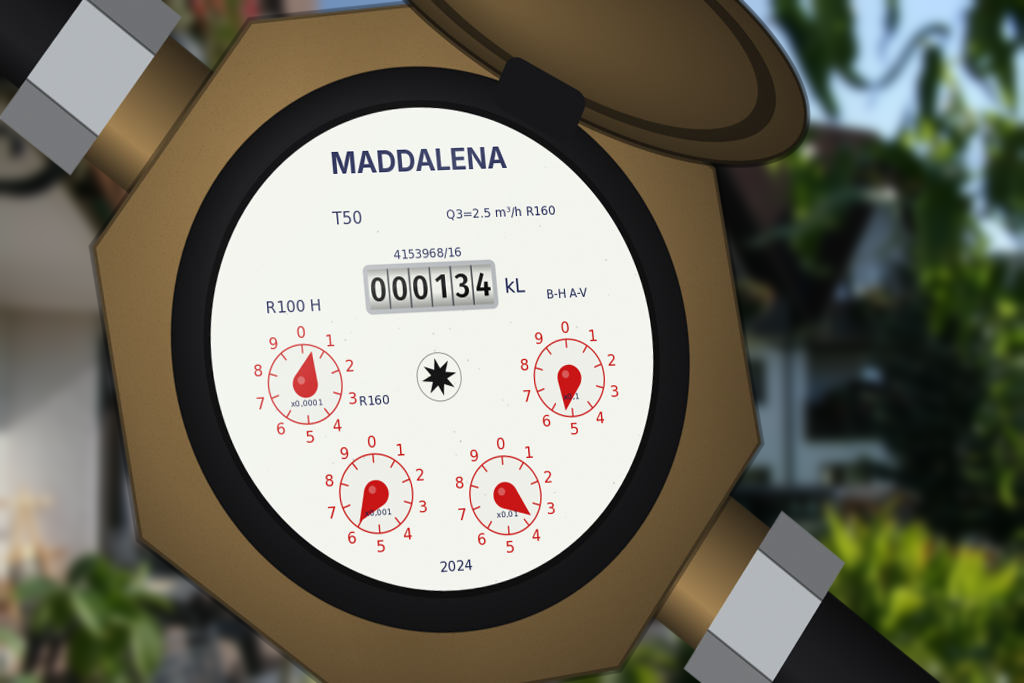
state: 134.5360 kL
